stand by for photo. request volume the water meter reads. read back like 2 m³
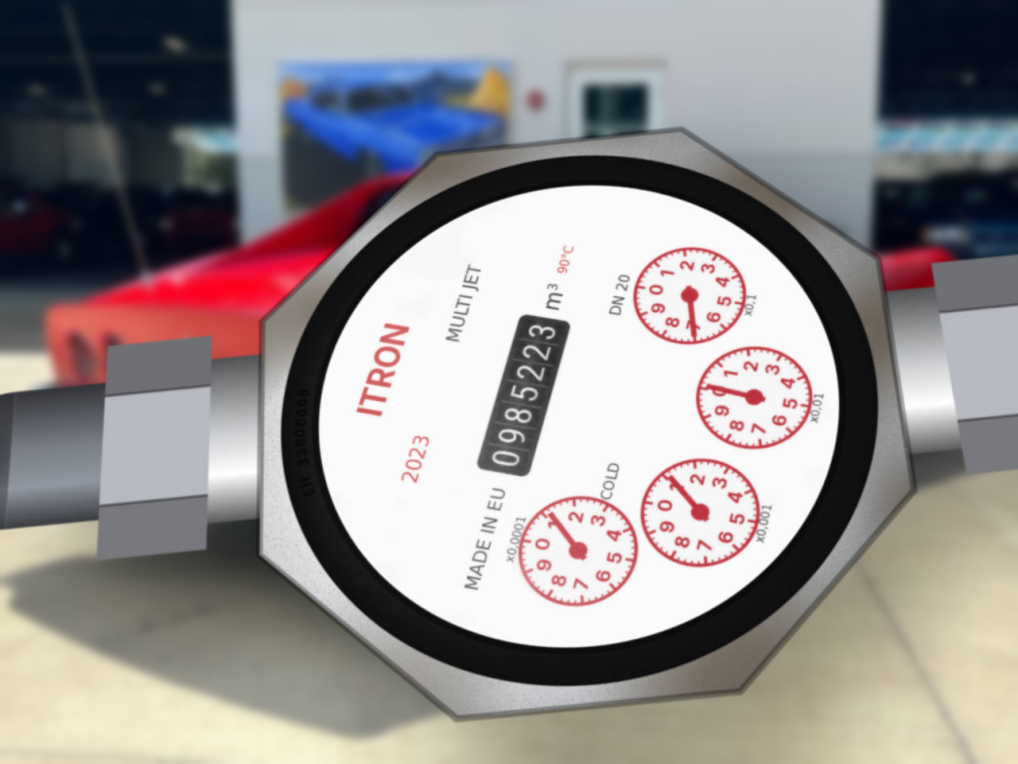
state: 985223.7011 m³
